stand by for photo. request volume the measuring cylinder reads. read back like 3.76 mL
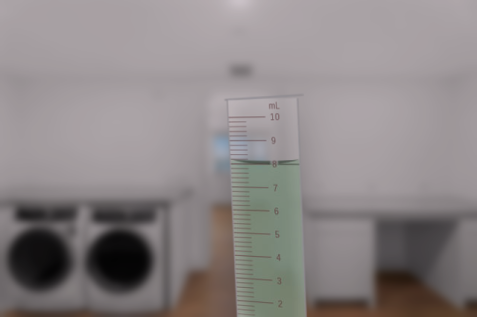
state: 8 mL
